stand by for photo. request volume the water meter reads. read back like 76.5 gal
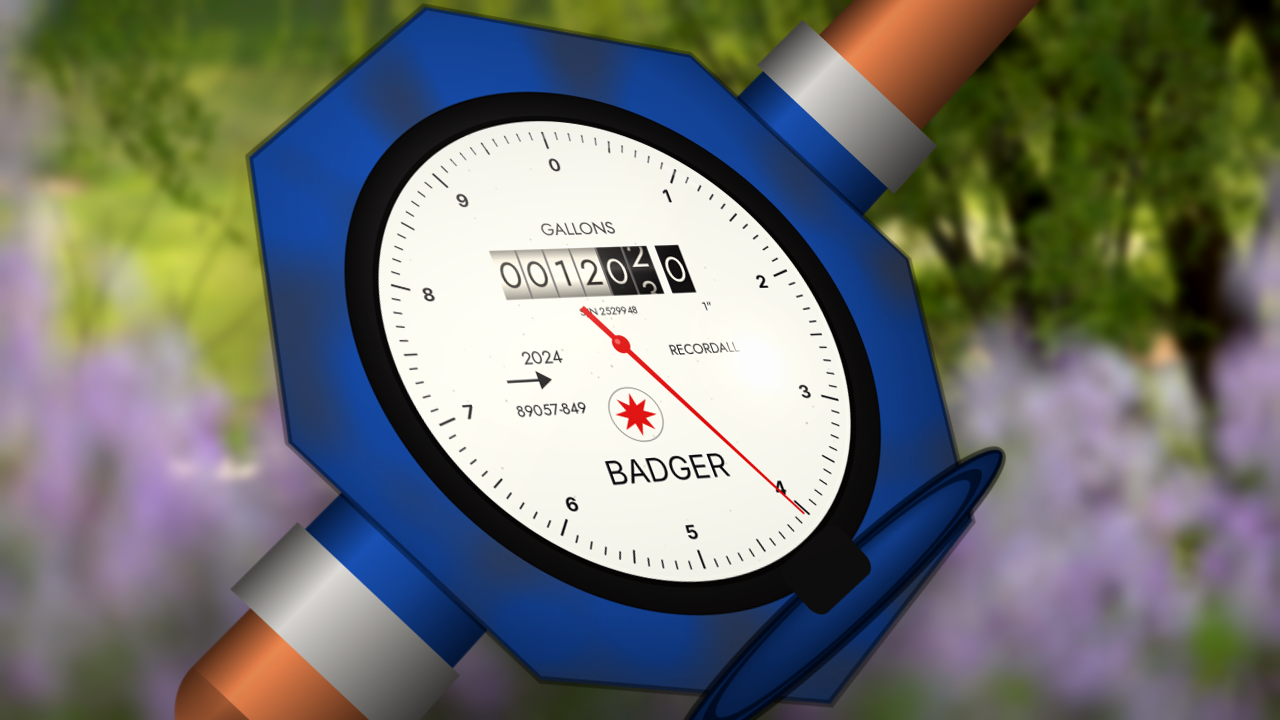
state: 12024.0 gal
